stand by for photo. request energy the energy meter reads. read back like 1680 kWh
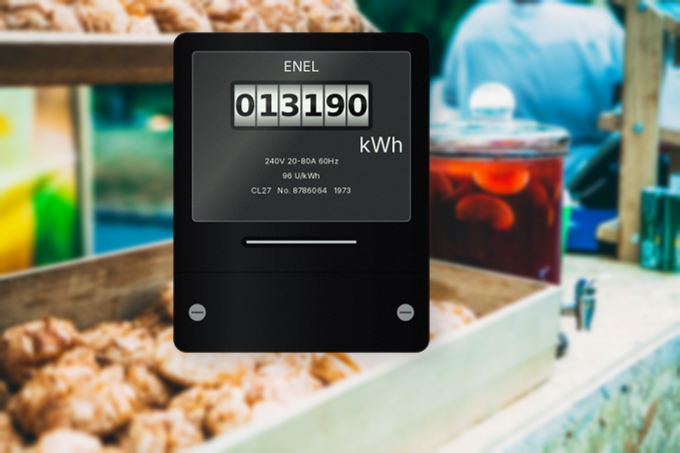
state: 13190 kWh
